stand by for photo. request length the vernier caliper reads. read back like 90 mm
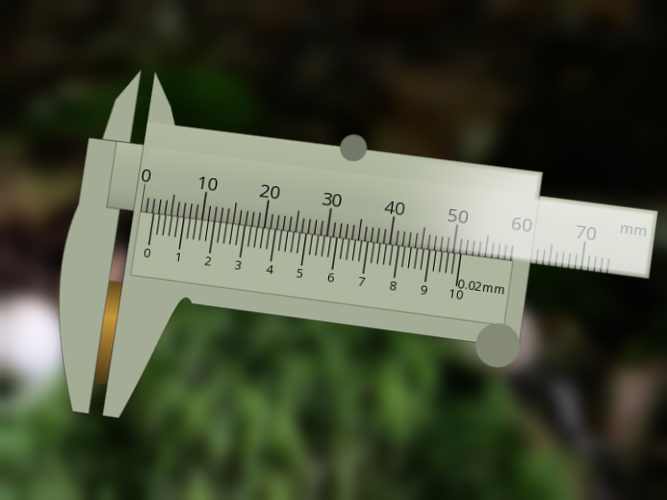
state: 2.2 mm
